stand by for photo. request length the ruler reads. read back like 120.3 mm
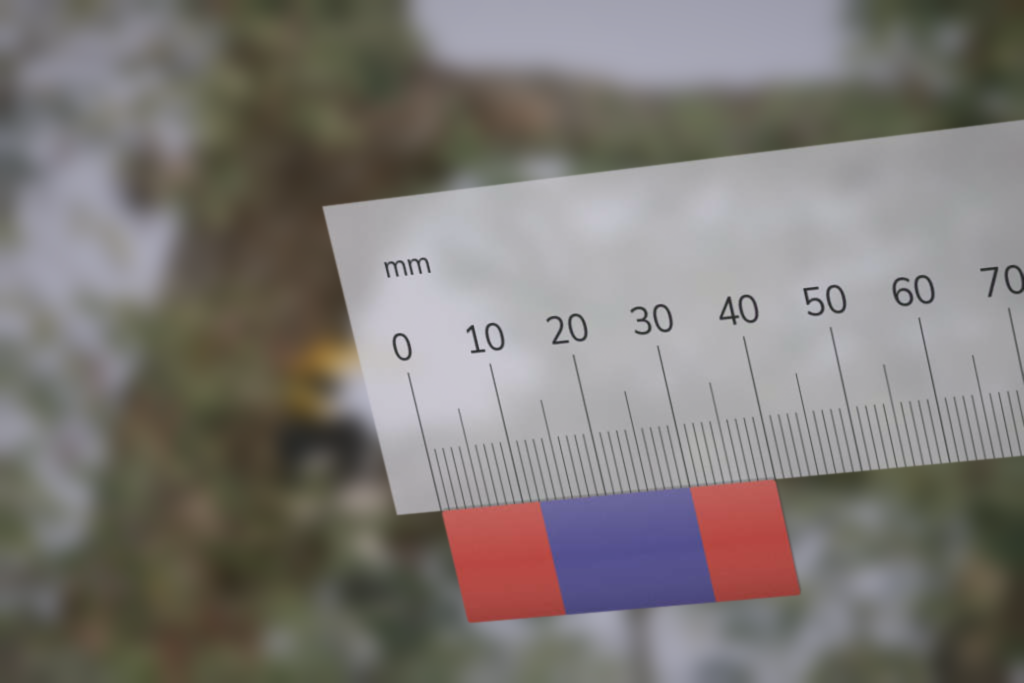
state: 40 mm
